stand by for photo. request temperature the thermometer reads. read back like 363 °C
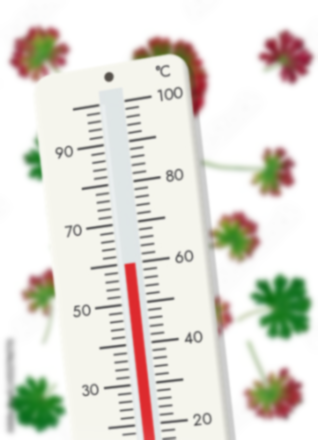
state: 60 °C
